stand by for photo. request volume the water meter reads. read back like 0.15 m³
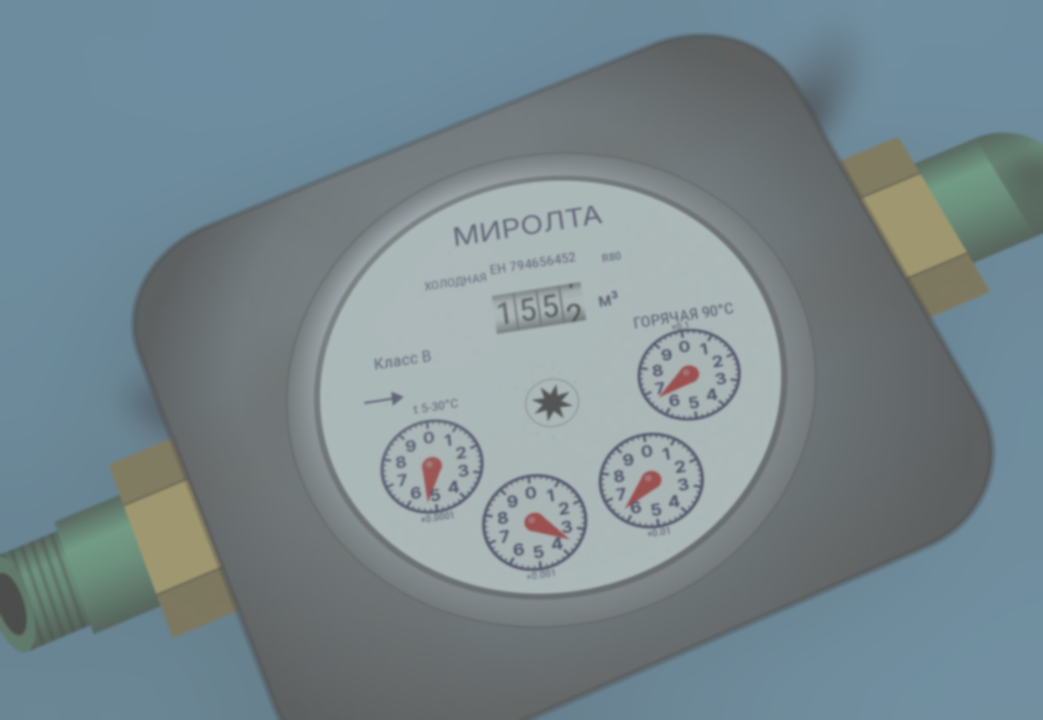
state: 1551.6635 m³
